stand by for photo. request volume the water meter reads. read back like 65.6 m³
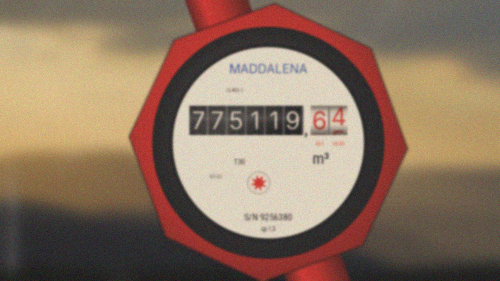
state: 775119.64 m³
